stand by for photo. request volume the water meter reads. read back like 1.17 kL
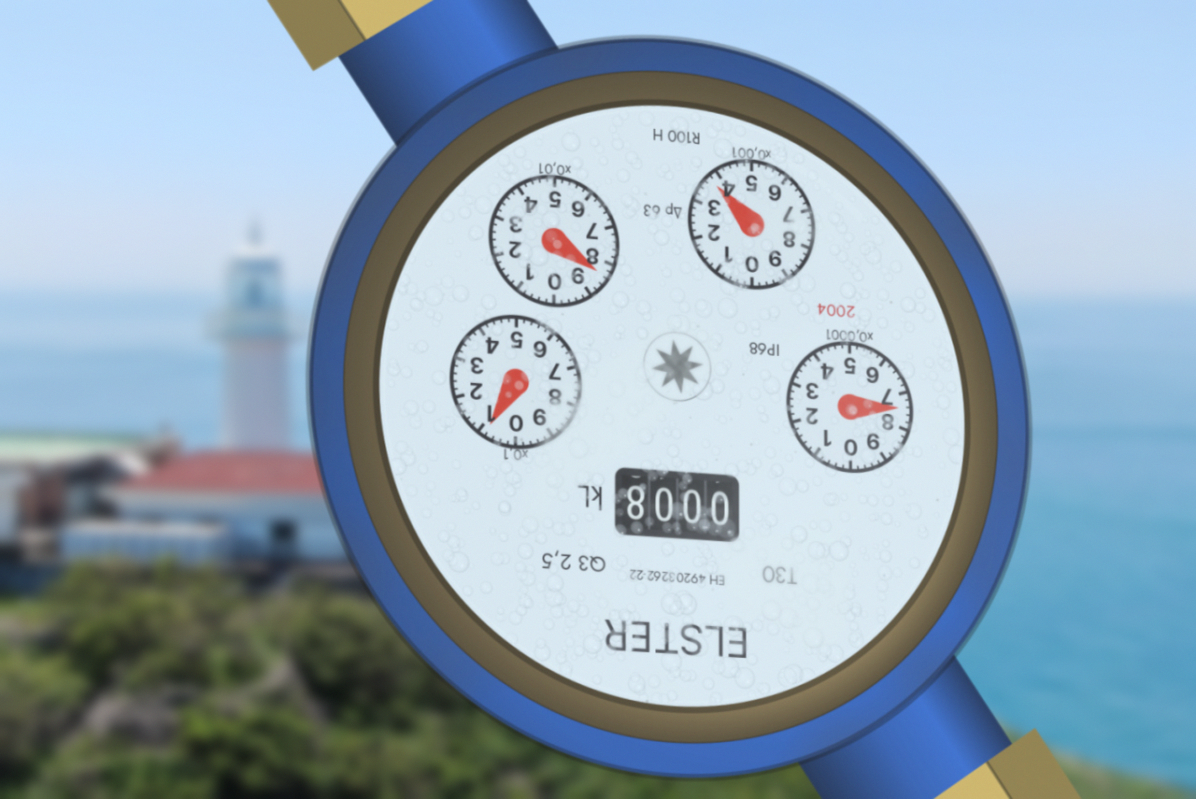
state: 8.0837 kL
